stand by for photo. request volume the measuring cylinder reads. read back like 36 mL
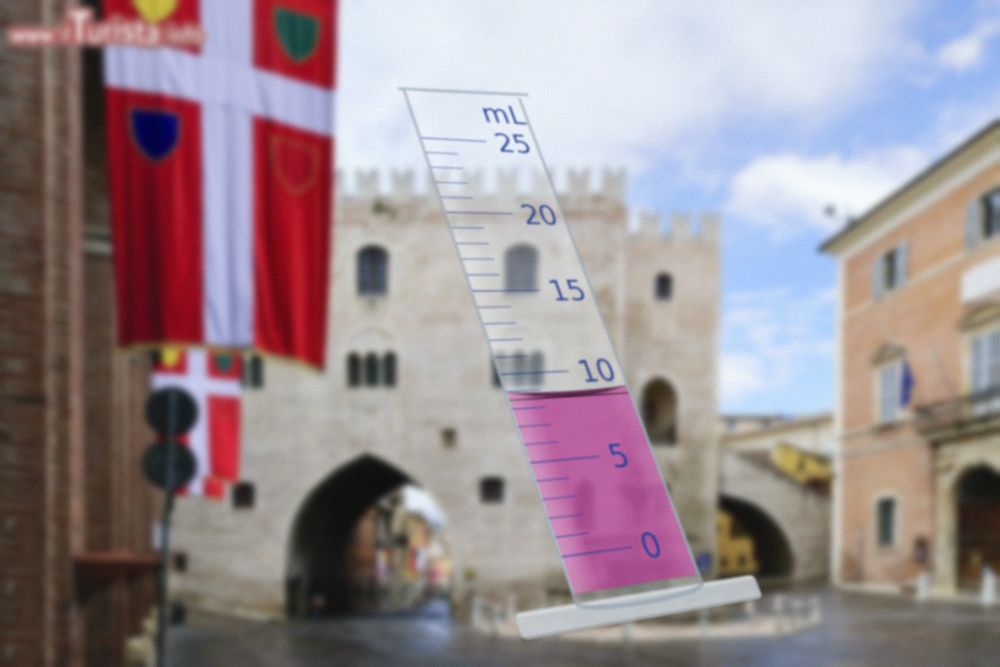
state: 8.5 mL
